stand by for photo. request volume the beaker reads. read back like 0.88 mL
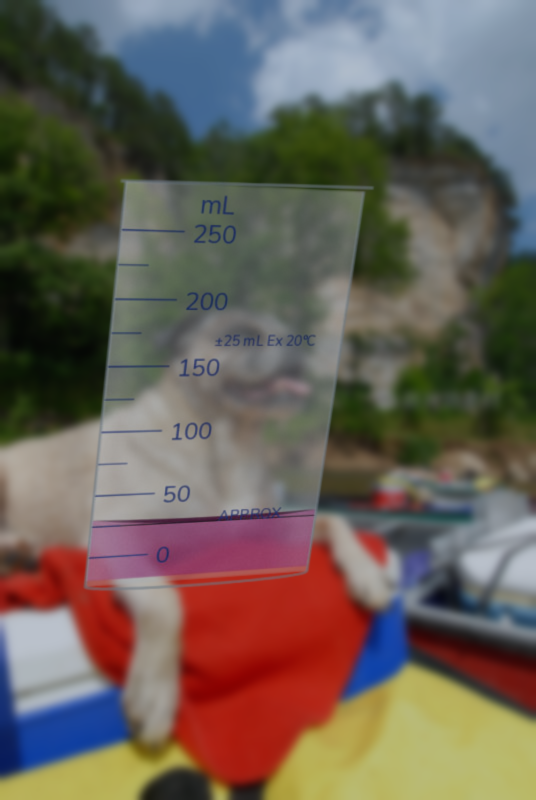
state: 25 mL
